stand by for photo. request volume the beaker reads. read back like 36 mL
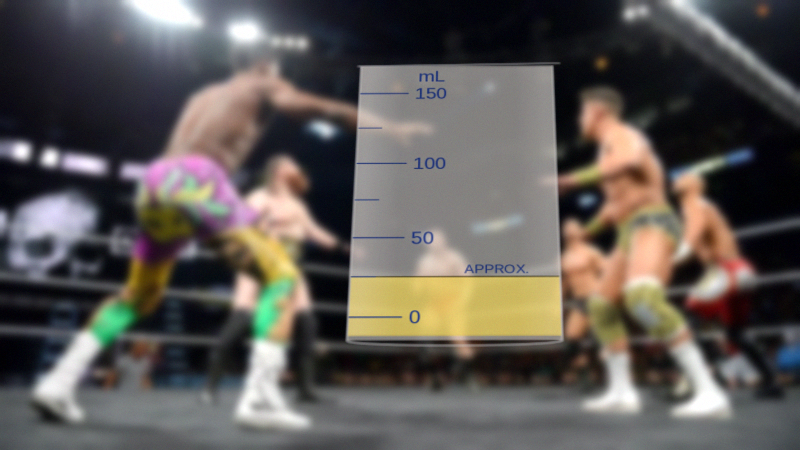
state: 25 mL
